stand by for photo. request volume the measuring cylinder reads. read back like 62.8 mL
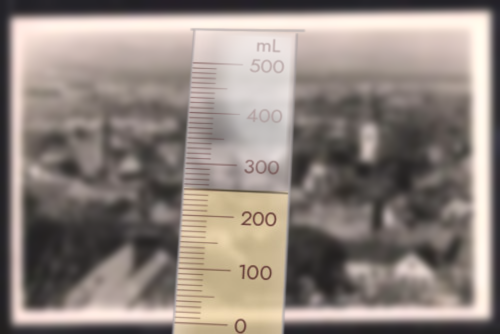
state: 250 mL
